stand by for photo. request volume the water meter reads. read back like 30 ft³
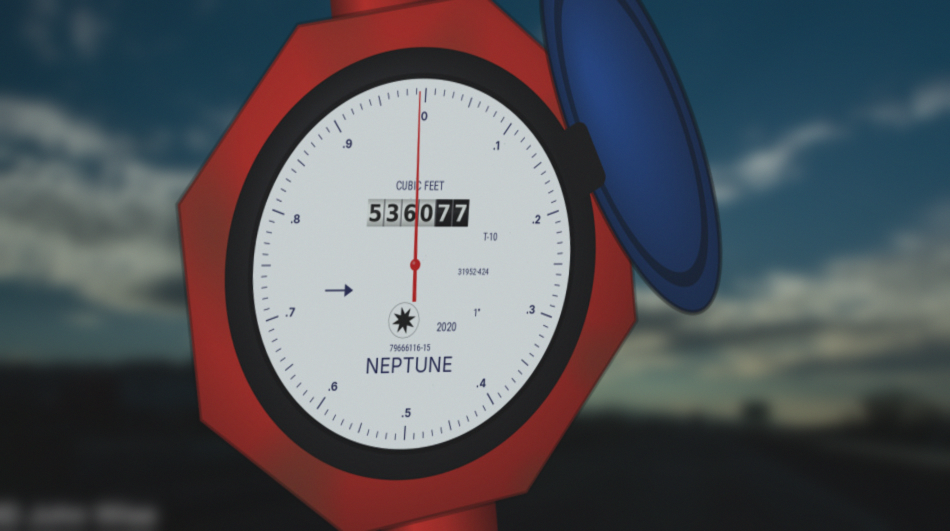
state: 536076.99 ft³
